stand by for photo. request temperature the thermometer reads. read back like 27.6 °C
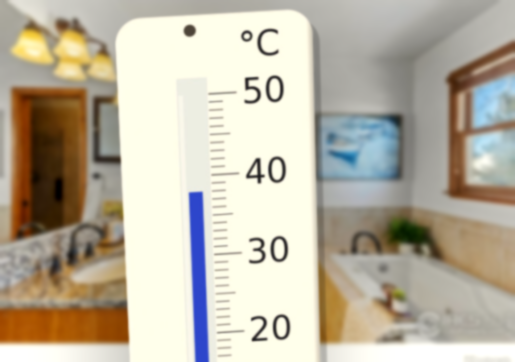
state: 38 °C
